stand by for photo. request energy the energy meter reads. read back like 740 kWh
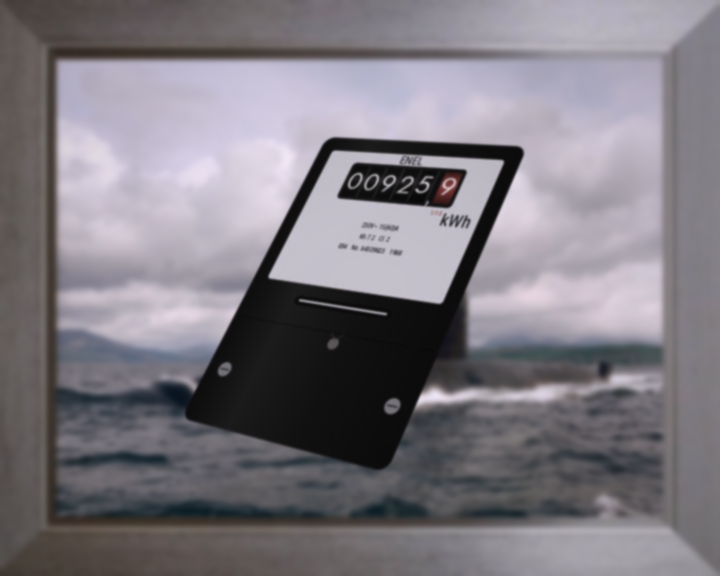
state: 925.9 kWh
